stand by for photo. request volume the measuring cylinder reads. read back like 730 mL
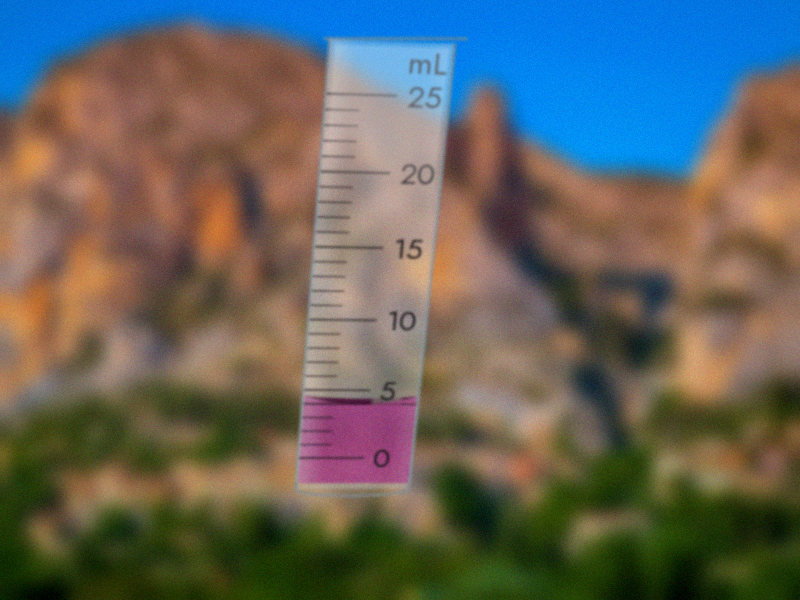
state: 4 mL
